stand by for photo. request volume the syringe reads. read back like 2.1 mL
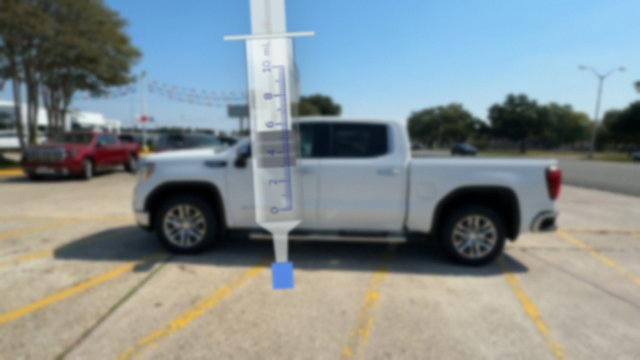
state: 3 mL
